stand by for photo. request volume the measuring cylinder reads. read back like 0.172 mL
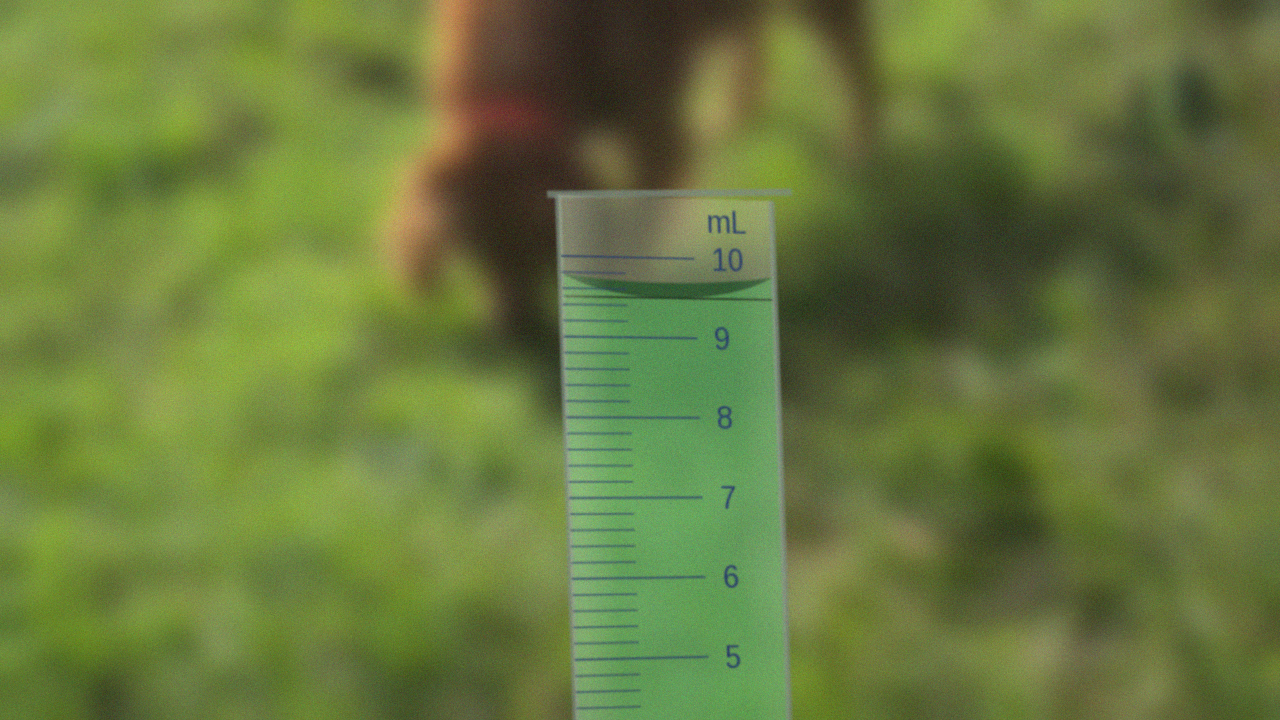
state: 9.5 mL
